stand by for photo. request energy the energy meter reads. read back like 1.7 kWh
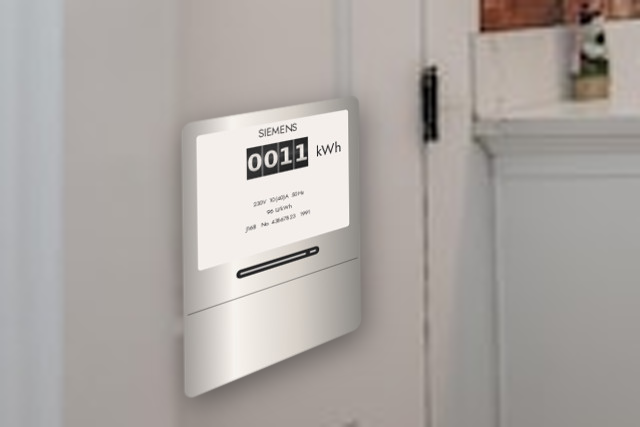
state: 11 kWh
